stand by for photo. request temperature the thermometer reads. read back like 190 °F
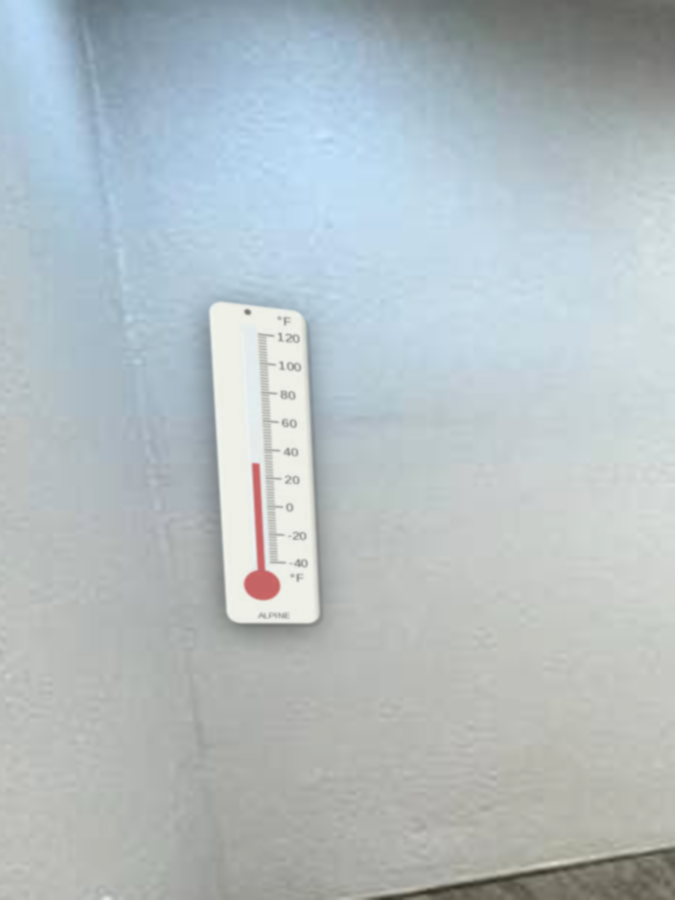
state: 30 °F
